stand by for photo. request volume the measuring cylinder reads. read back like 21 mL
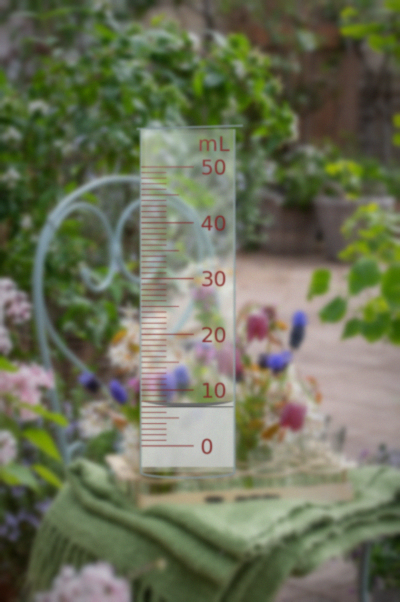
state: 7 mL
